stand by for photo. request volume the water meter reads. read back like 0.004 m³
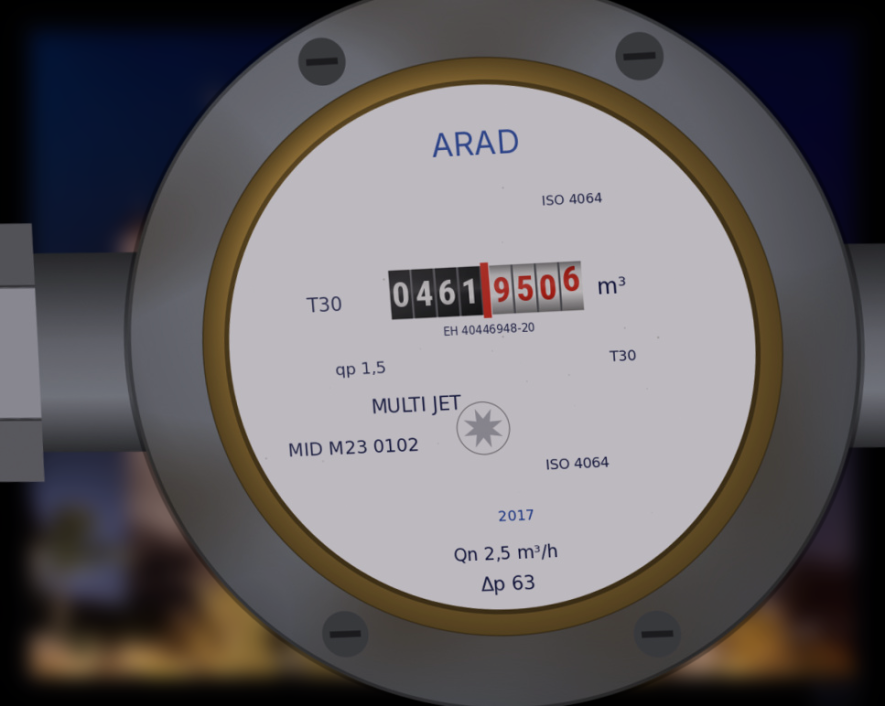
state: 461.9506 m³
